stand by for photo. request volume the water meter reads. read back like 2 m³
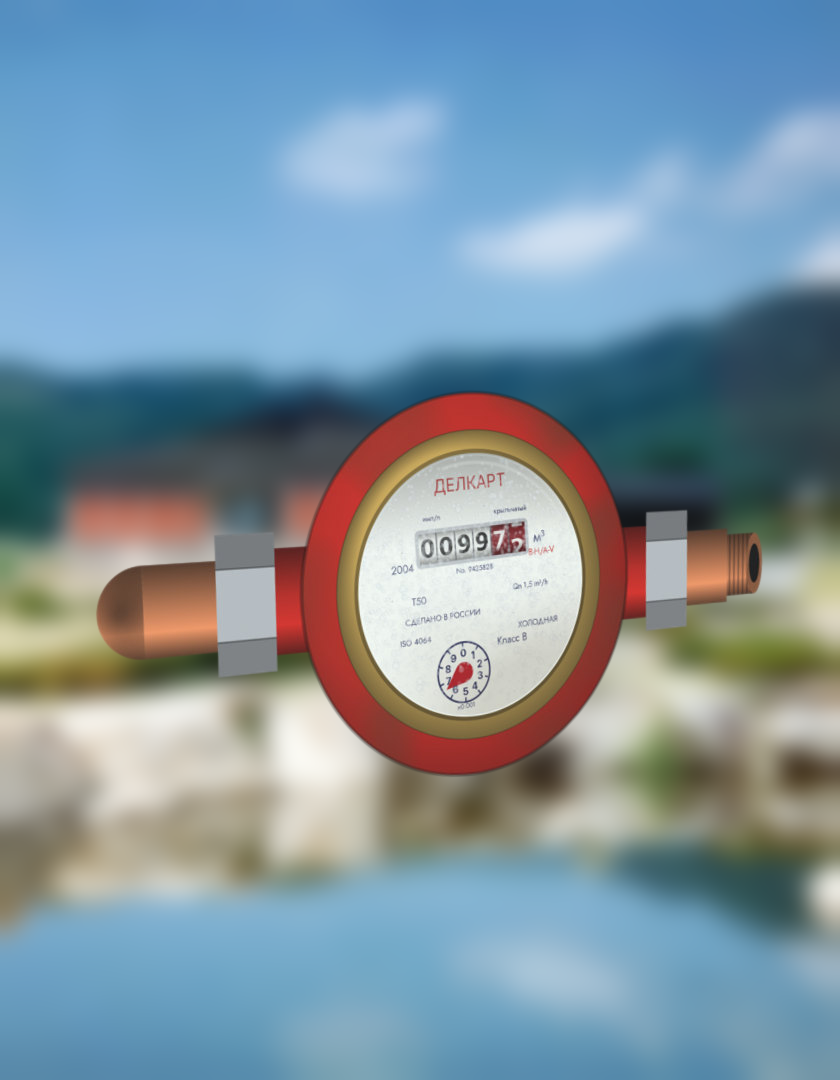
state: 99.716 m³
